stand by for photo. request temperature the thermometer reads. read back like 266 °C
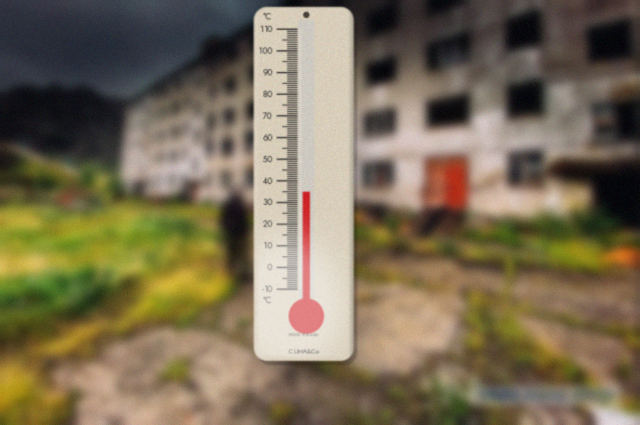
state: 35 °C
